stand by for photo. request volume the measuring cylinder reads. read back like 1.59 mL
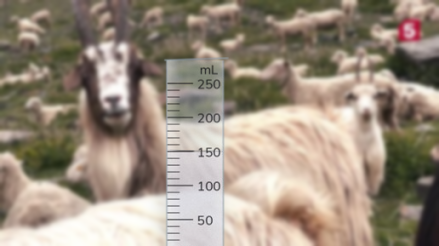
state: 150 mL
